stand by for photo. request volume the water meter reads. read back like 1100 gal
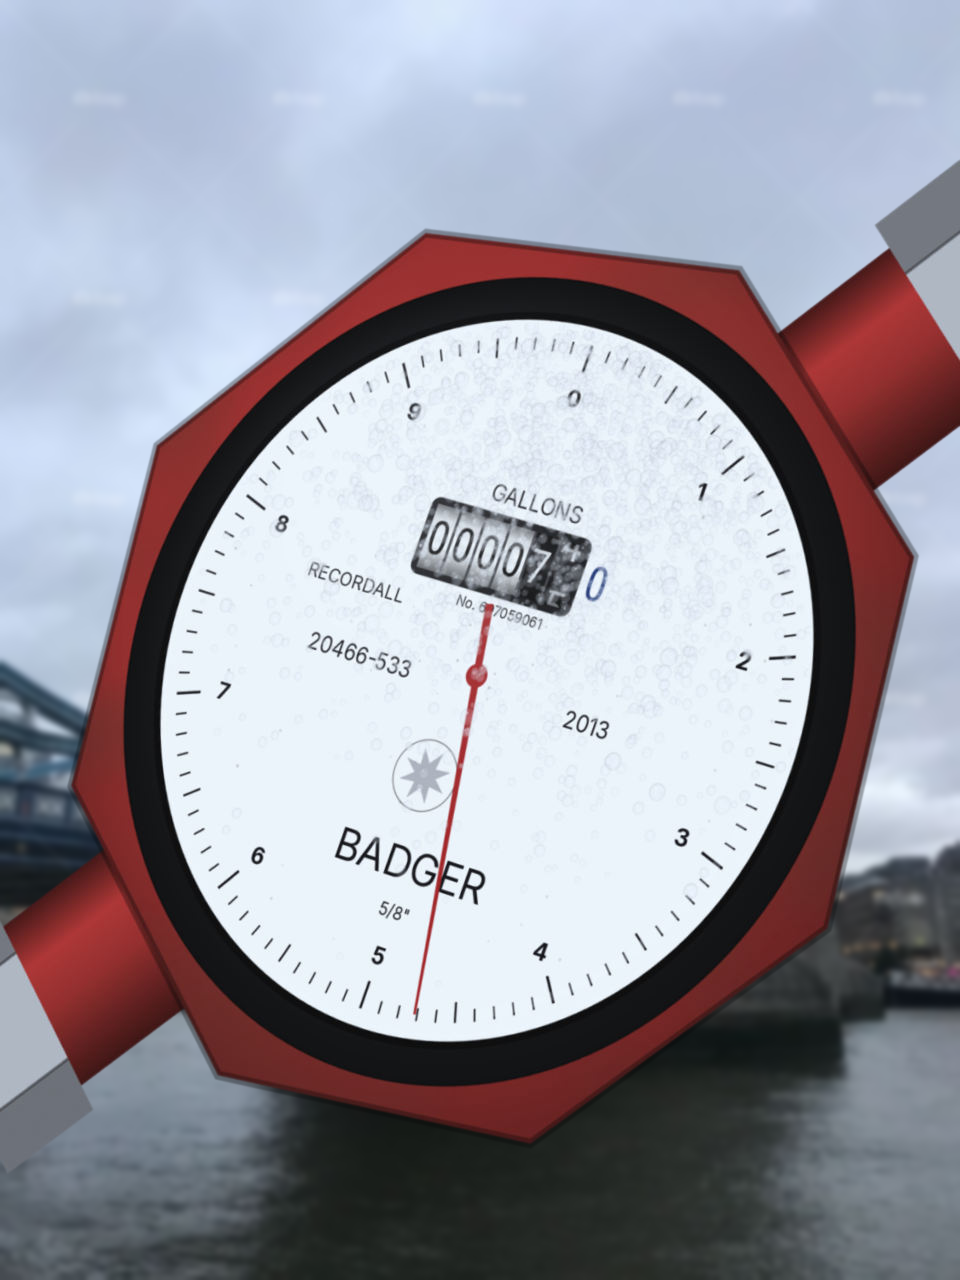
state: 744.7 gal
